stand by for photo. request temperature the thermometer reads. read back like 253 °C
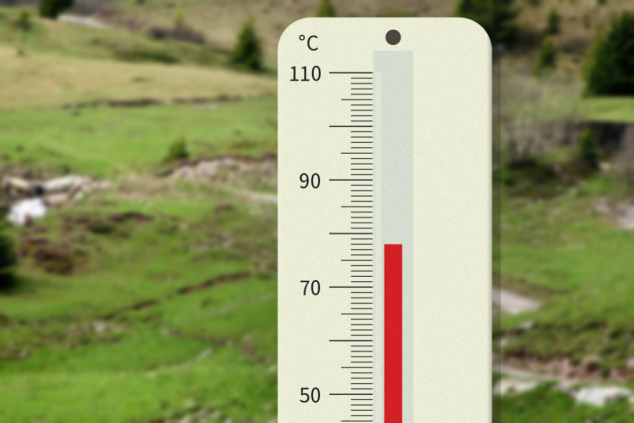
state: 78 °C
